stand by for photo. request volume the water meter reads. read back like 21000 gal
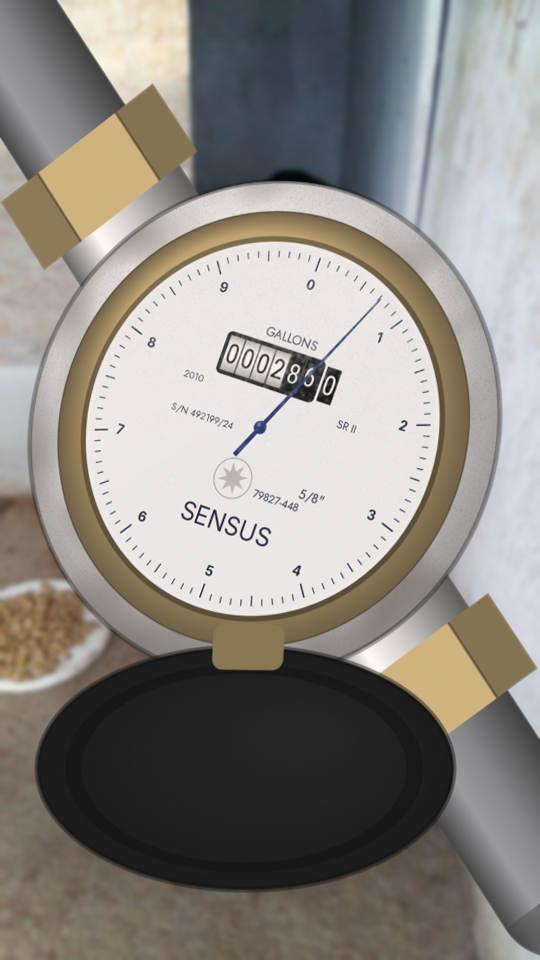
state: 2860.7 gal
